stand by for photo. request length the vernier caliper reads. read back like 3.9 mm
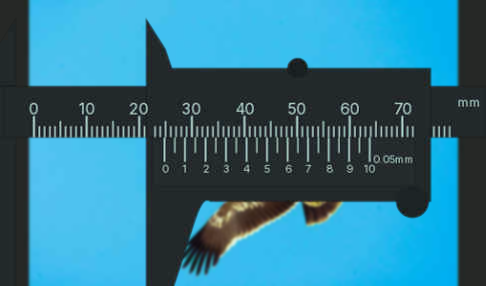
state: 24.8 mm
